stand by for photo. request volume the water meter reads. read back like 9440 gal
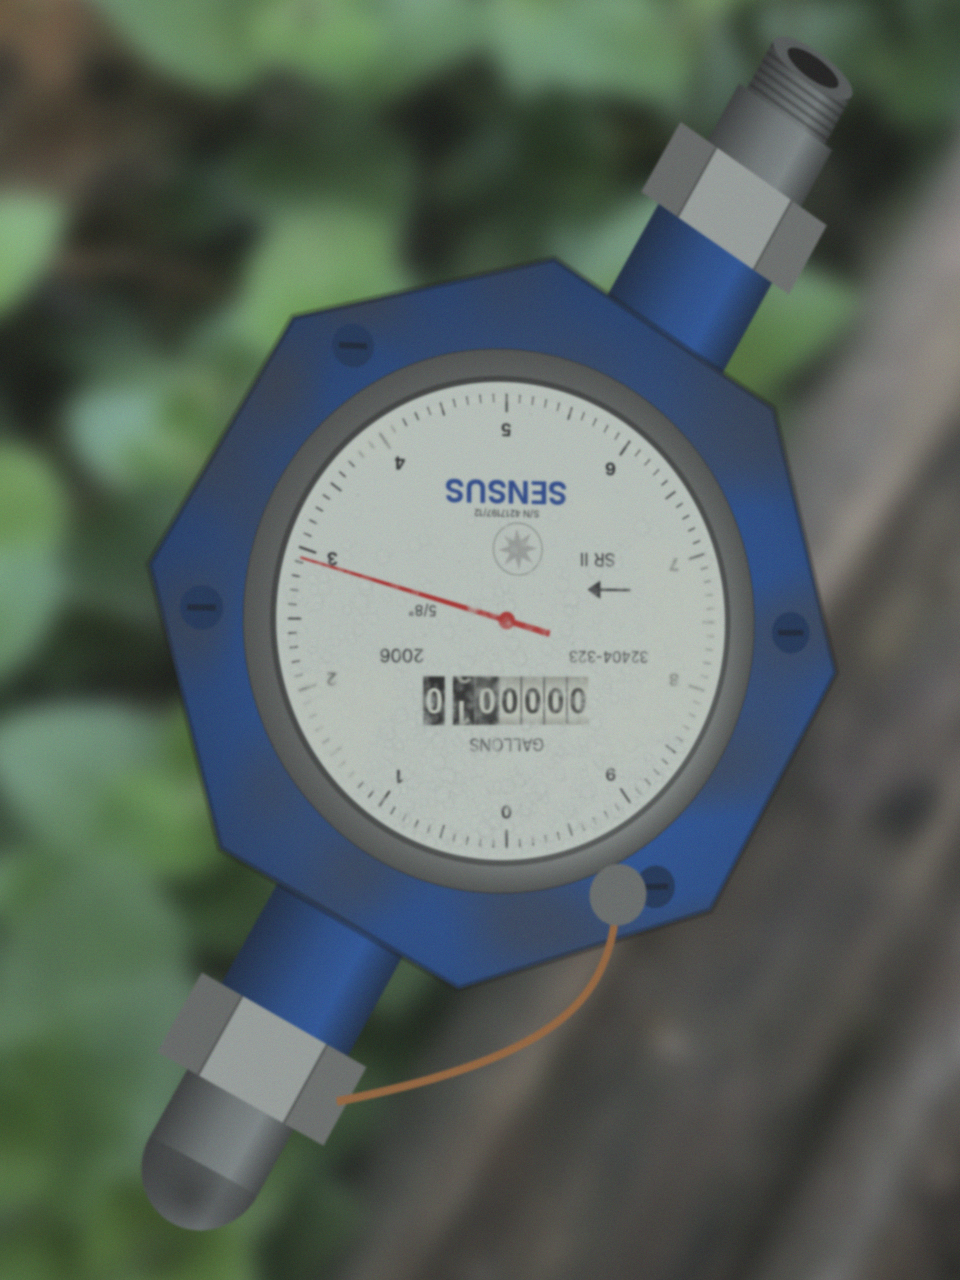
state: 12.9 gal
